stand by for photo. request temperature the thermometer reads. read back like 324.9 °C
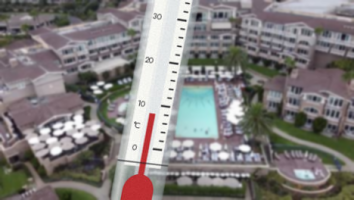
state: 8 °C
